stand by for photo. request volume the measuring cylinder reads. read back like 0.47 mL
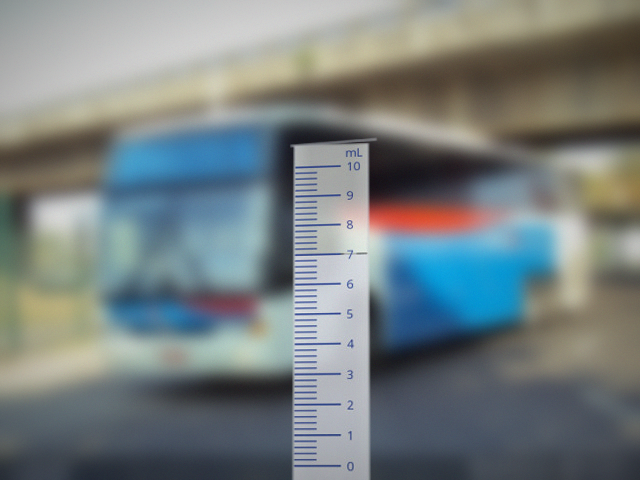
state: 7 mL
